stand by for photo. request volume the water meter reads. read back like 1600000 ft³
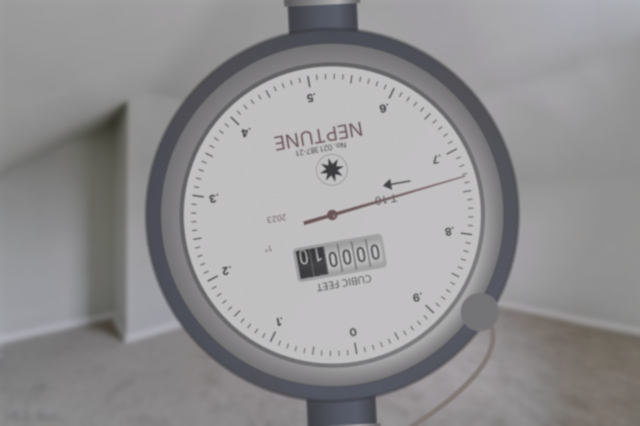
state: 9.73 ft³
